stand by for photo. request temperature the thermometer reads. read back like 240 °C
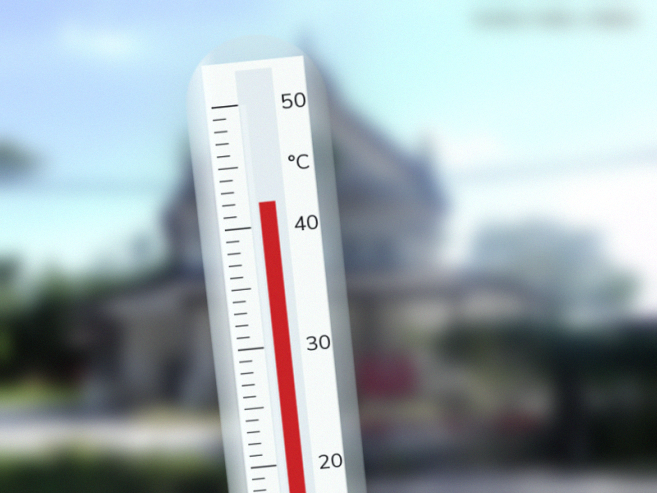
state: 42 °C
